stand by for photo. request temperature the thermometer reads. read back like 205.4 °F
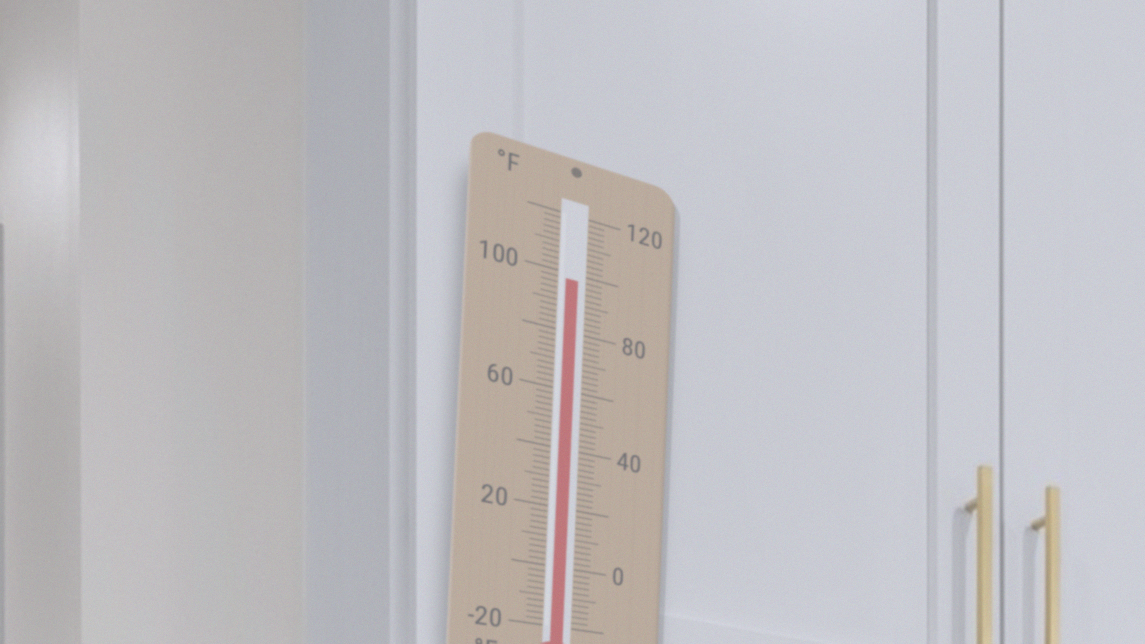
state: 98 °F
